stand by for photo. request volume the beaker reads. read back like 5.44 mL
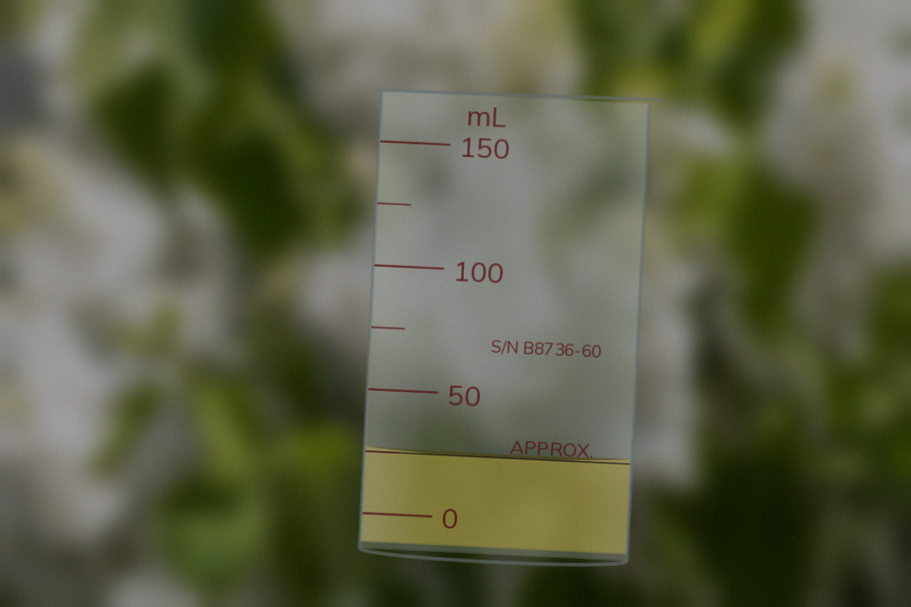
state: 25 mL
